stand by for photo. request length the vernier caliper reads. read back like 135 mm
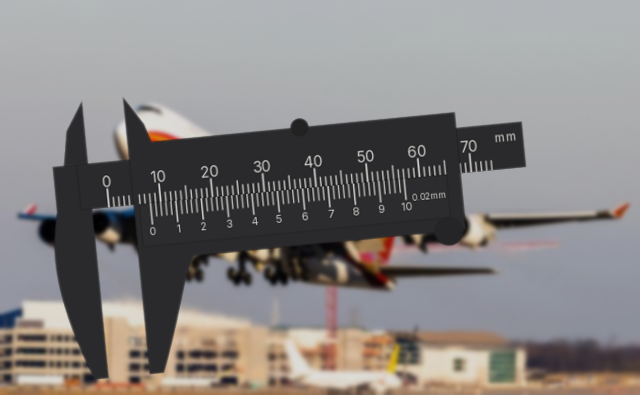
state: 8.0 mm
